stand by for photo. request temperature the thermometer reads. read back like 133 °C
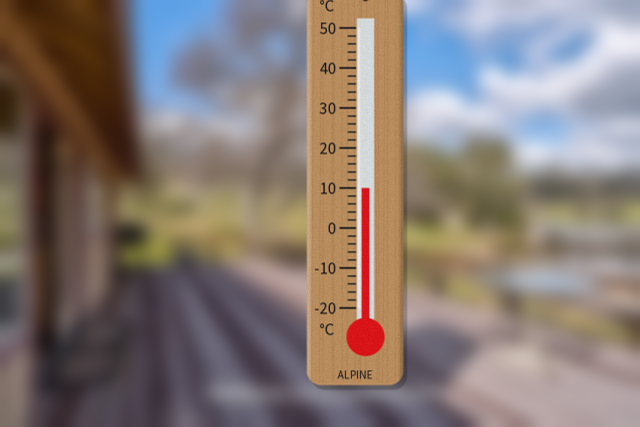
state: 10 °C
